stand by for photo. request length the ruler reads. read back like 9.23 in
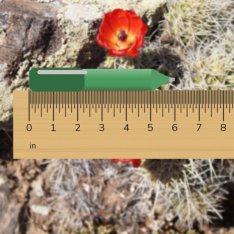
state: 6 in
